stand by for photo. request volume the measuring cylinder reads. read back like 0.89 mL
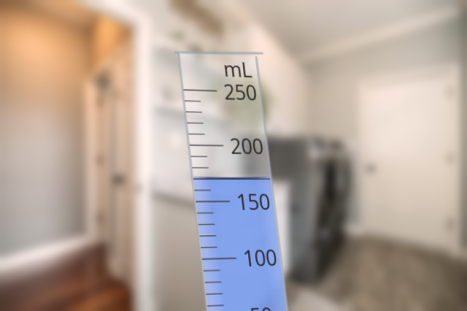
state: 170 mL
